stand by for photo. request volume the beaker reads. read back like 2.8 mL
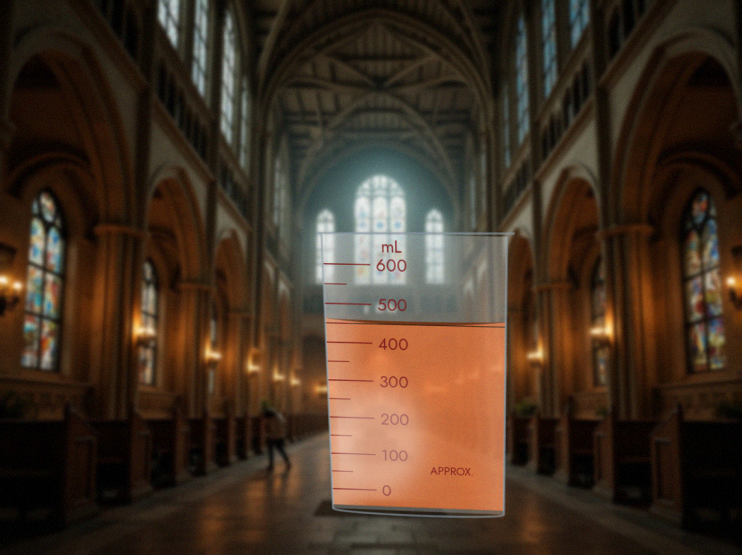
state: 450 mL
